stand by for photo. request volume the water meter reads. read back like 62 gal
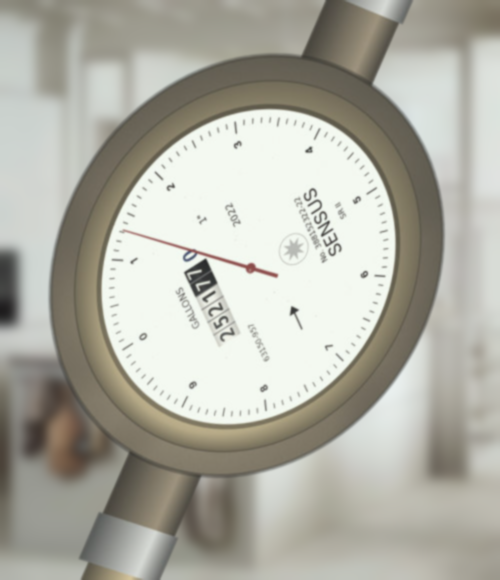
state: 2521771.3 gal
